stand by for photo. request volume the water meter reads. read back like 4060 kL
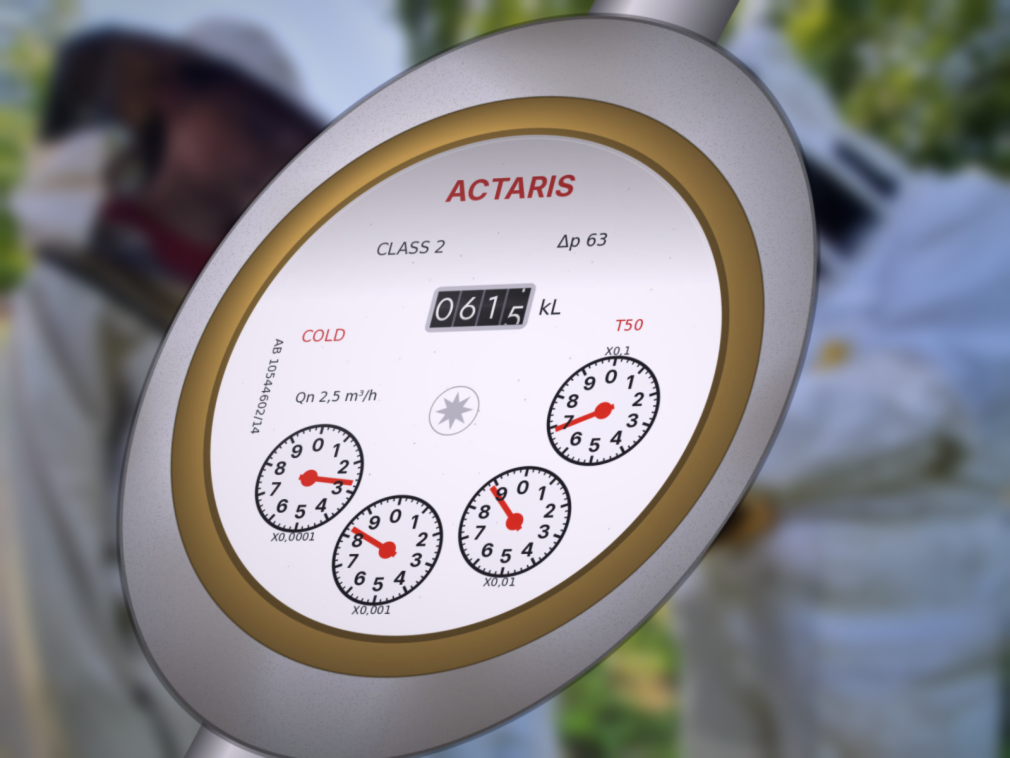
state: 614.6882 kL
